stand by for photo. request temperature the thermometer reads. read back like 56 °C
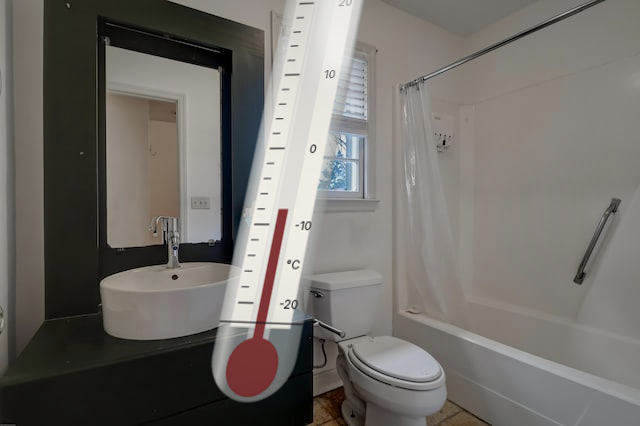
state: -8 °C
